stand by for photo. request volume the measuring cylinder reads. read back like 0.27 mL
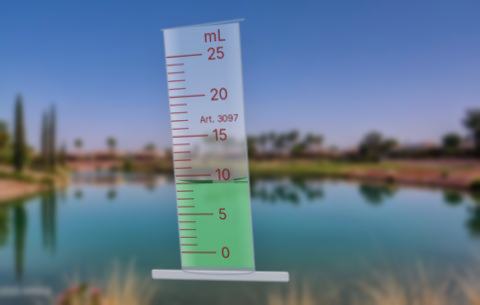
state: 9 mL
